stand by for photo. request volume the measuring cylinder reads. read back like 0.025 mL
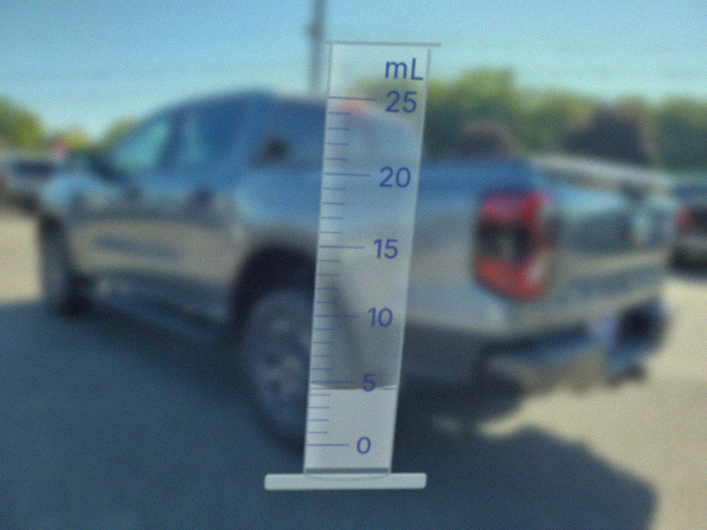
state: 4.5 mL
